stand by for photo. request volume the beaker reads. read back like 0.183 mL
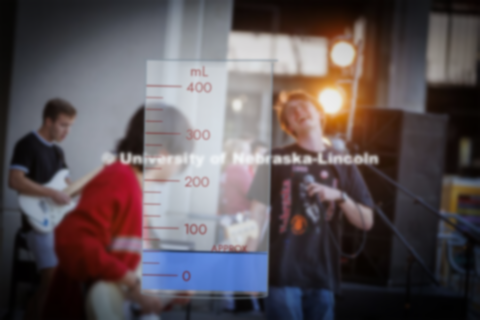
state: 50 mL
